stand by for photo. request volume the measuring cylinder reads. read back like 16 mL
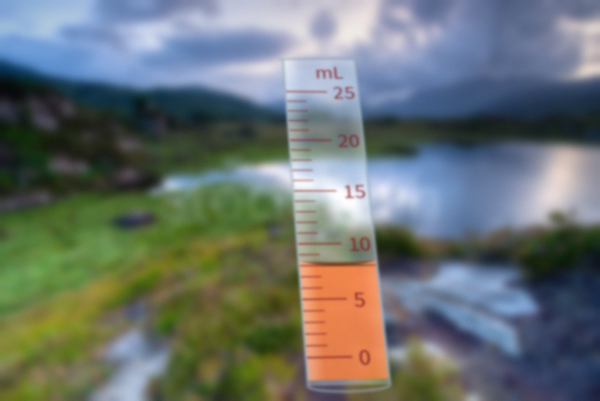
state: 8 mL
